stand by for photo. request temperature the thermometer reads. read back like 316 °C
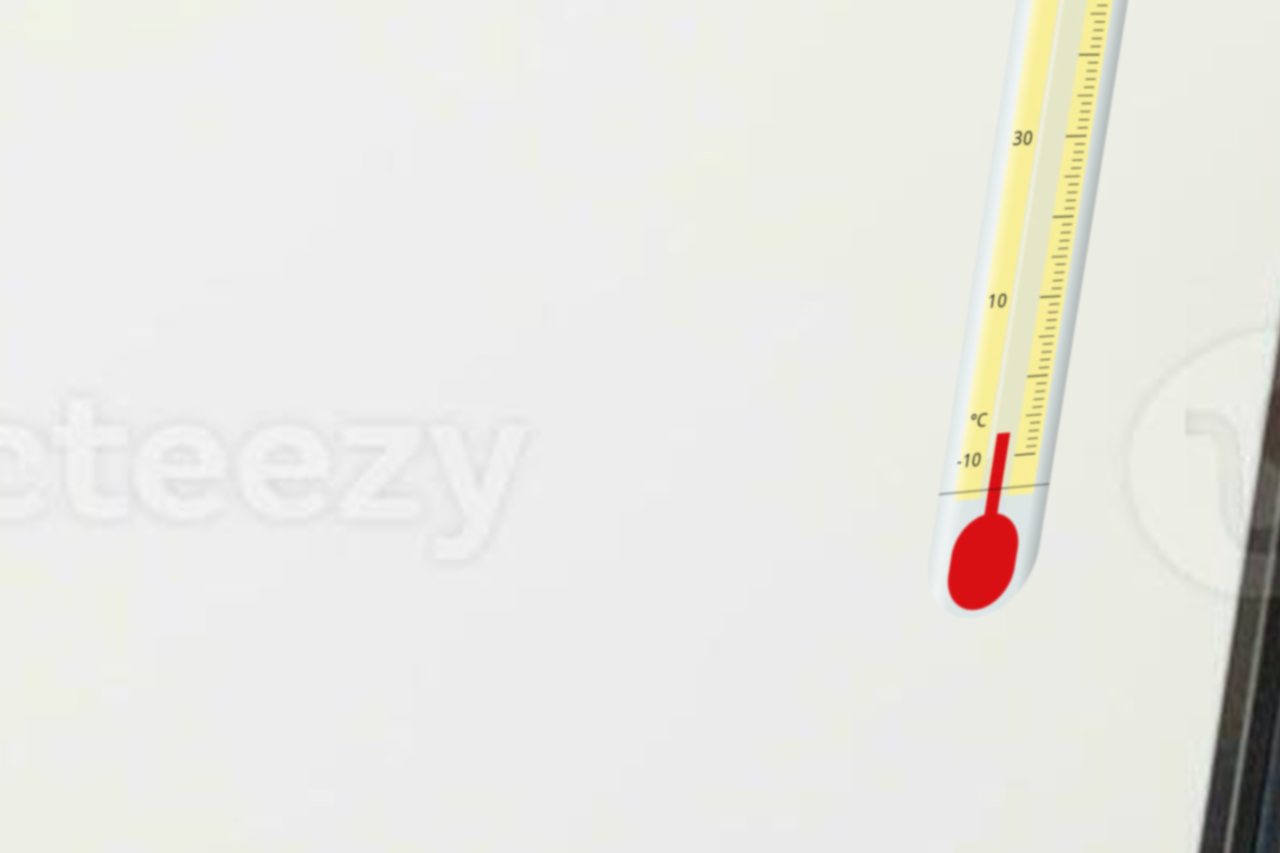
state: -7 °C
